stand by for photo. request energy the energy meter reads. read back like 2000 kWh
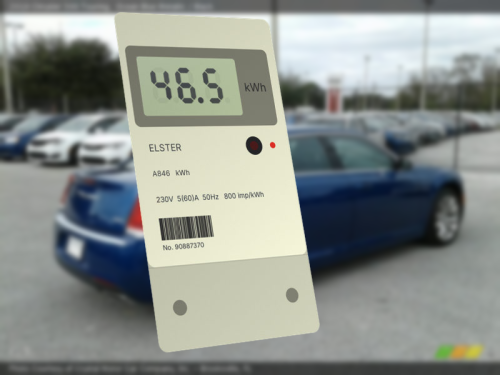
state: 46.5 kWh
